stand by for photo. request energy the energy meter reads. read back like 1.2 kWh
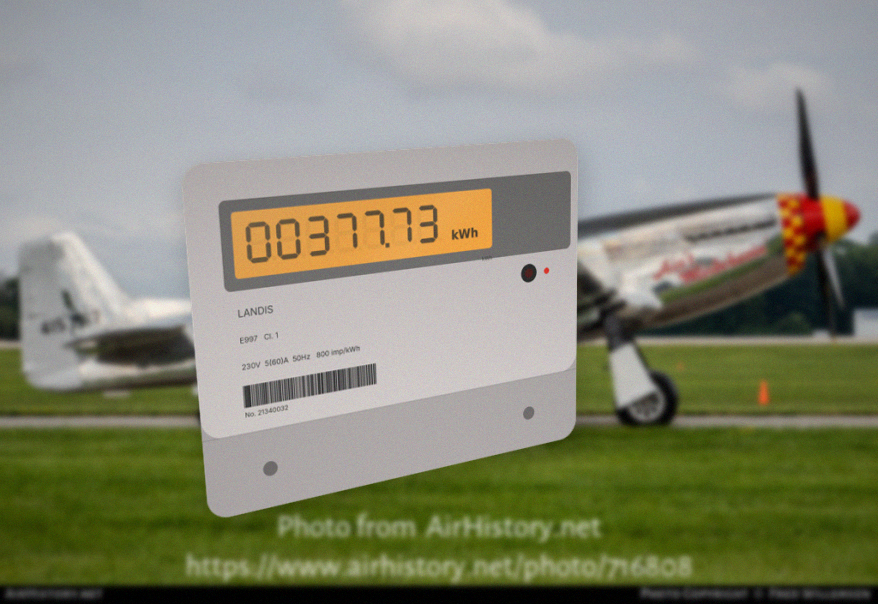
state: 377.73 kWh
